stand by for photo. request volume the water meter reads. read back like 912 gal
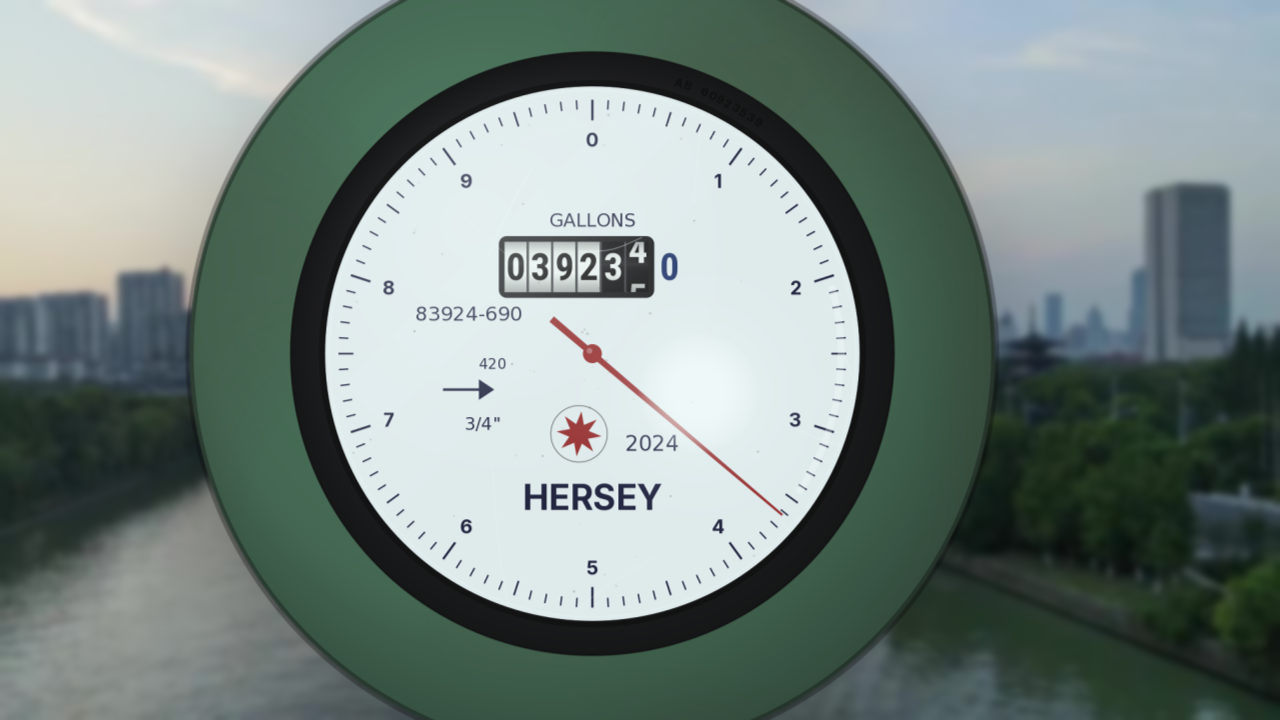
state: 392343.6 gal
